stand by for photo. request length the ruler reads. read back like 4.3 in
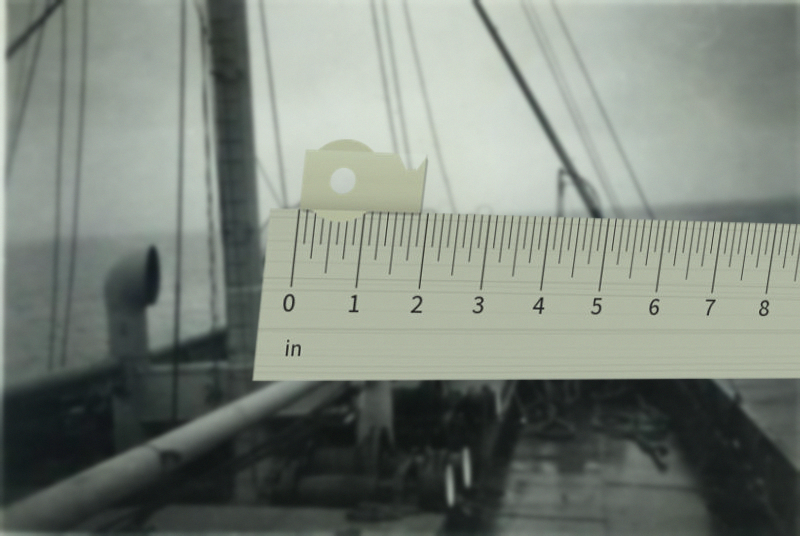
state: 1.875 in
